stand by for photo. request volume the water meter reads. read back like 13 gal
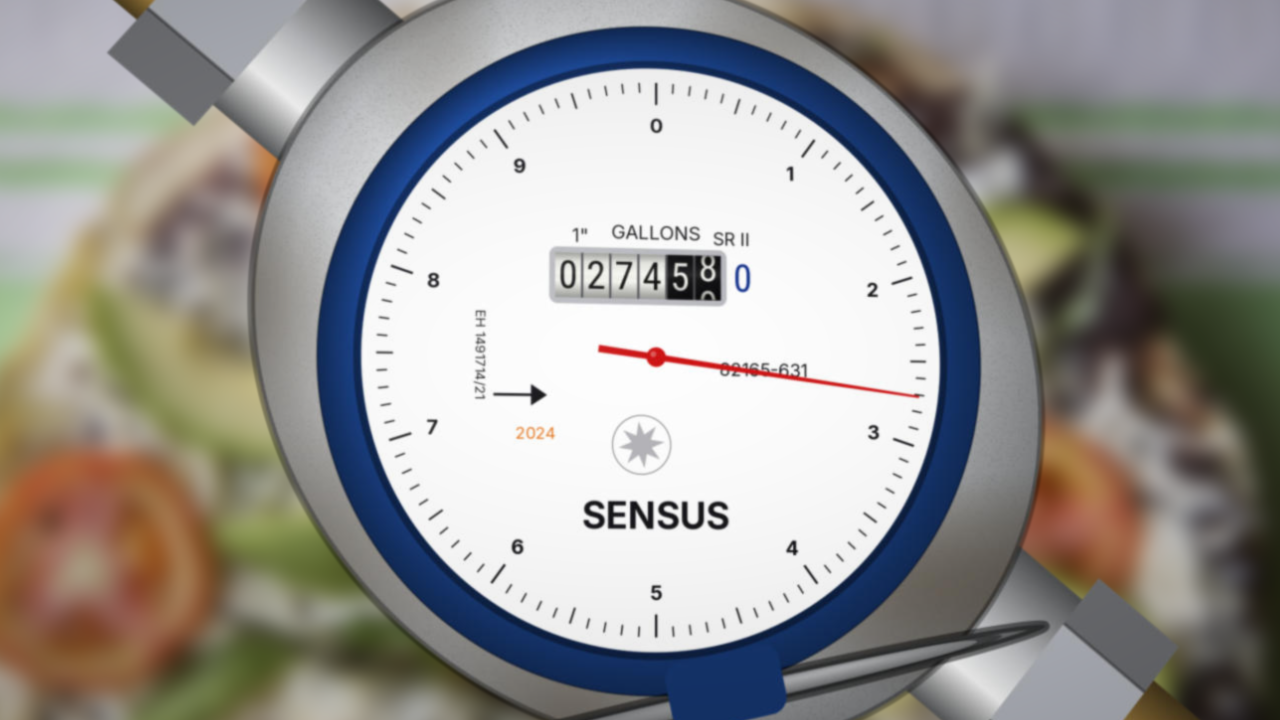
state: 274582.7 gal
